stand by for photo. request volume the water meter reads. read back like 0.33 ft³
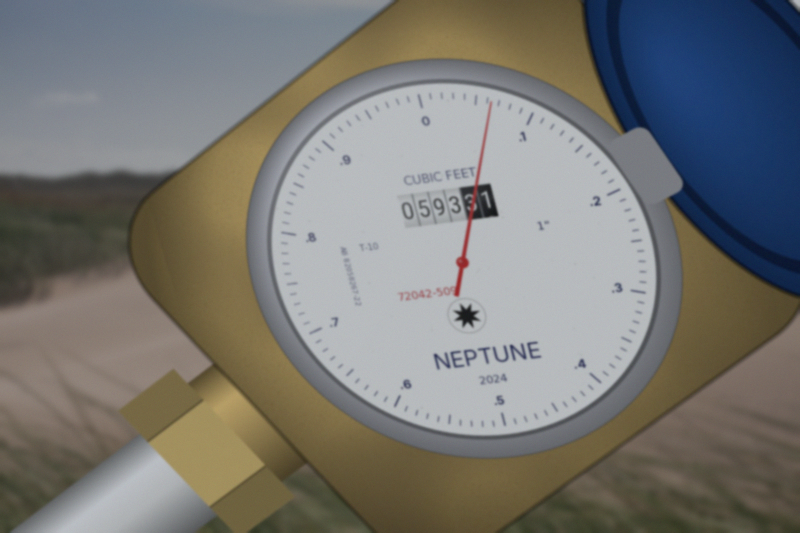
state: 59331.06 ft³
